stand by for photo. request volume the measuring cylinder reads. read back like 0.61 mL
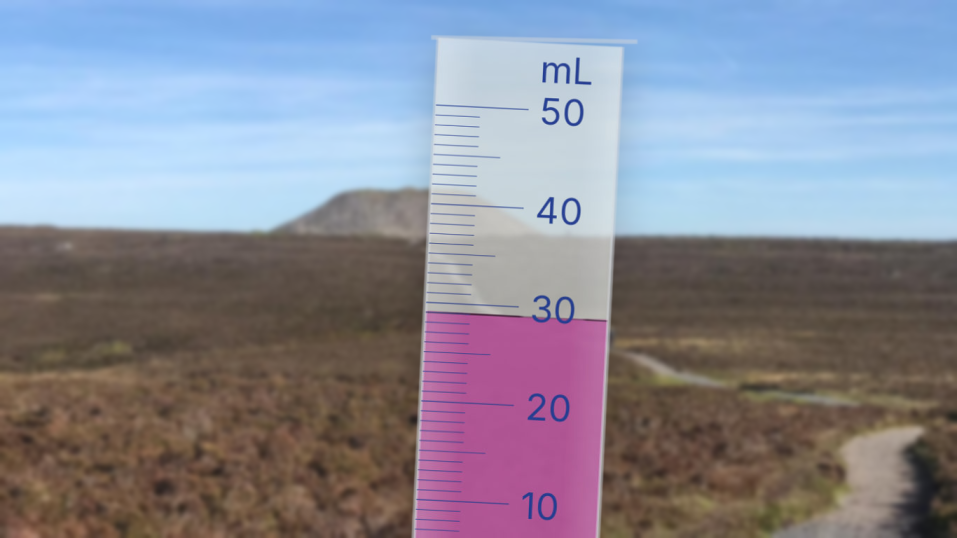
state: 29 mL
